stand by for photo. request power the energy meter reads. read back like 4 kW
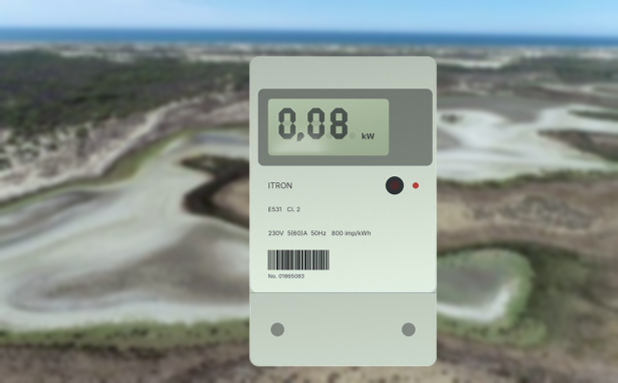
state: 0.08 kW
